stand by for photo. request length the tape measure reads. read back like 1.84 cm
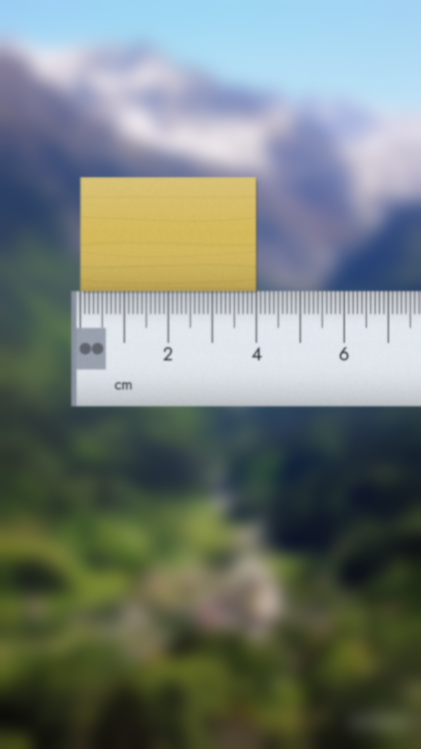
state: 4 cm
